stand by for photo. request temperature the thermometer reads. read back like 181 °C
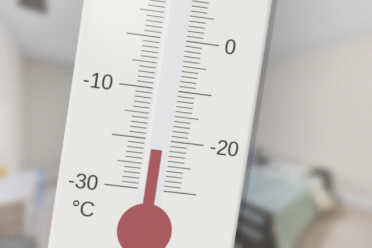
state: -22 °C
